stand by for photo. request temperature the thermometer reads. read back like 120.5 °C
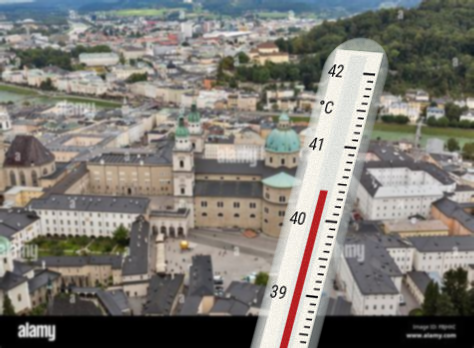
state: 40.4 °C
